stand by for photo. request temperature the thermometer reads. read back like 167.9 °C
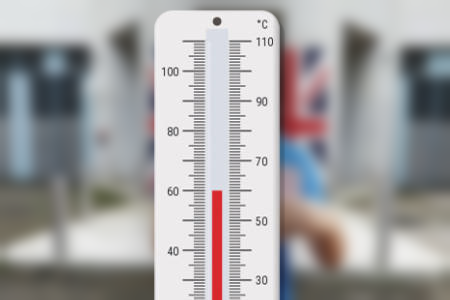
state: 60 °C
